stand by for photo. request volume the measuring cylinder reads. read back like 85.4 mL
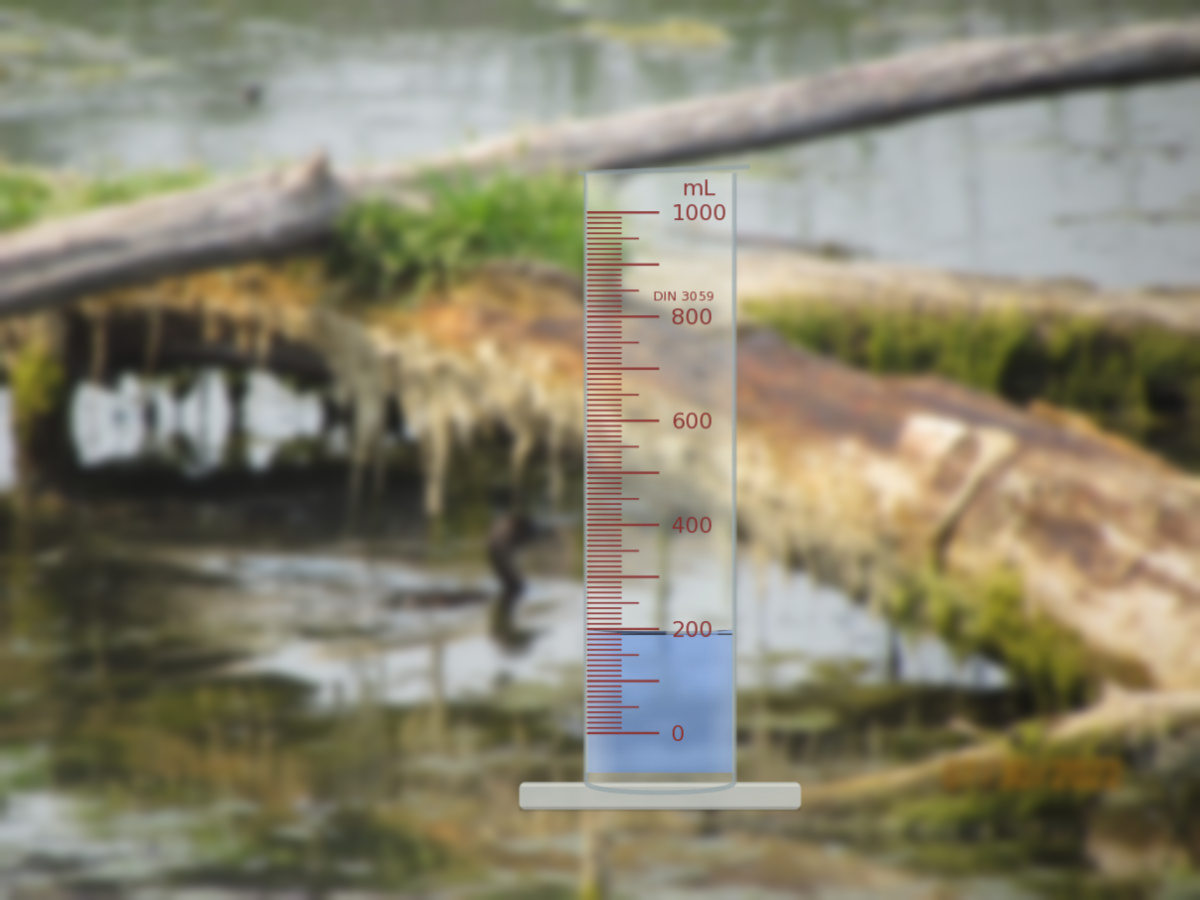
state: 190 mL
